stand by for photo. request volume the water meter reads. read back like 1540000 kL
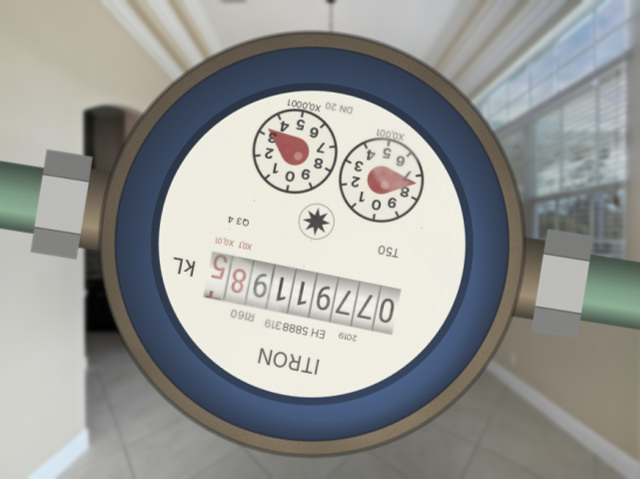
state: 779119.8473 kL
